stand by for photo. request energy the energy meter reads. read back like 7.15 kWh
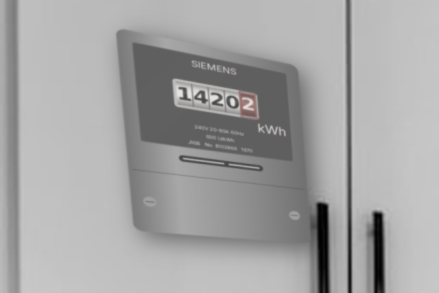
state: 1420.2 kWh
